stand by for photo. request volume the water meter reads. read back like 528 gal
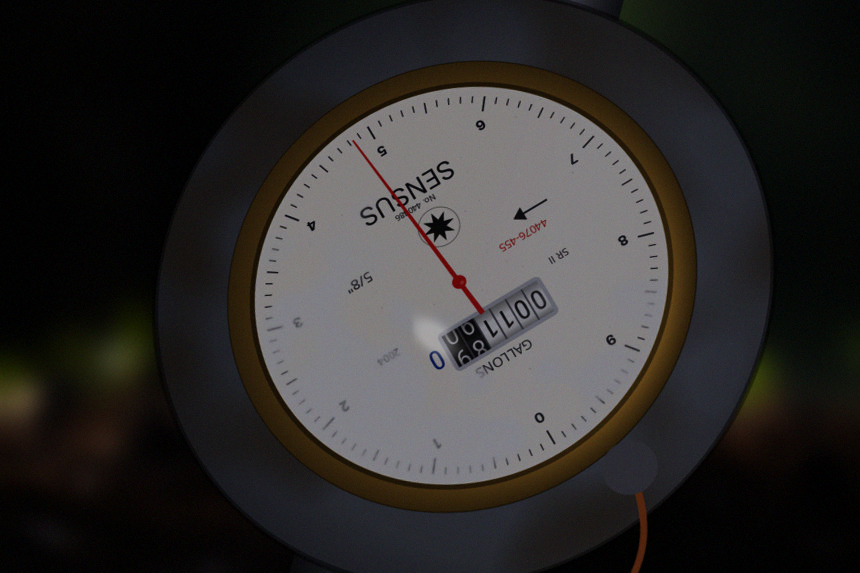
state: 11894.8 gal
